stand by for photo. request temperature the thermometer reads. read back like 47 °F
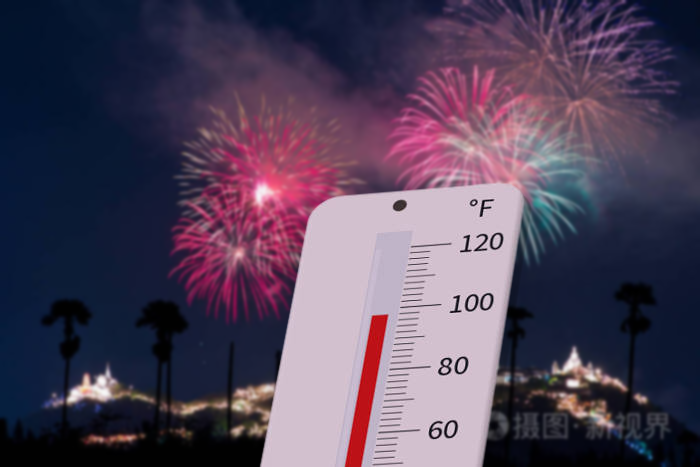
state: 98 °F
